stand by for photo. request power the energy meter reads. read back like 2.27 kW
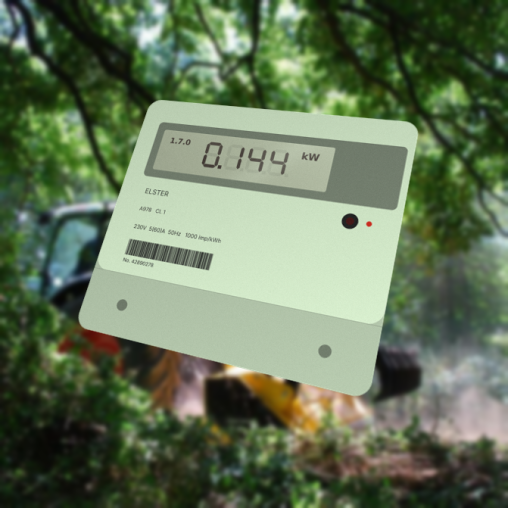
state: 0.144 kW
